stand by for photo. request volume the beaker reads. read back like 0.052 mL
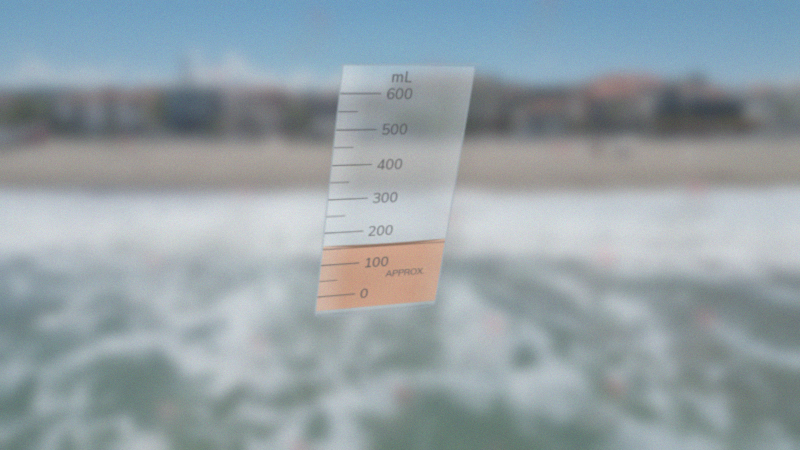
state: 150 mL
